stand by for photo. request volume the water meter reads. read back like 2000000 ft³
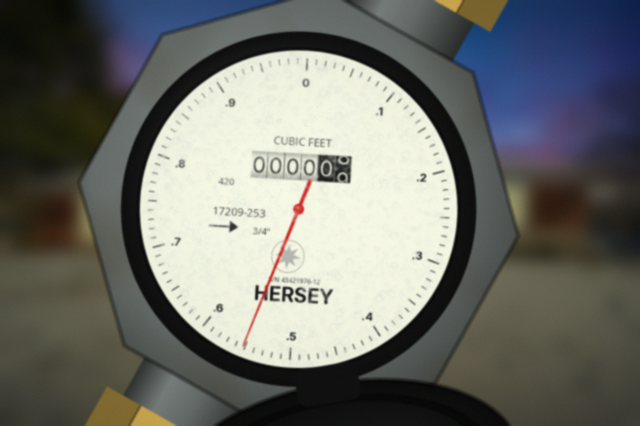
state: 8.55 ft³
